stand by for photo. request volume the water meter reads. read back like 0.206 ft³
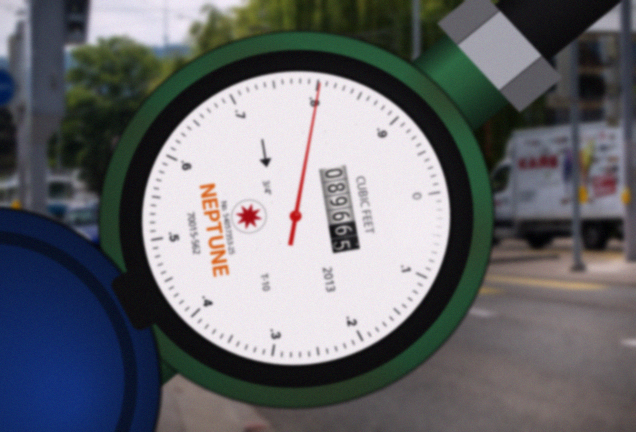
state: 89664.80 ft³
